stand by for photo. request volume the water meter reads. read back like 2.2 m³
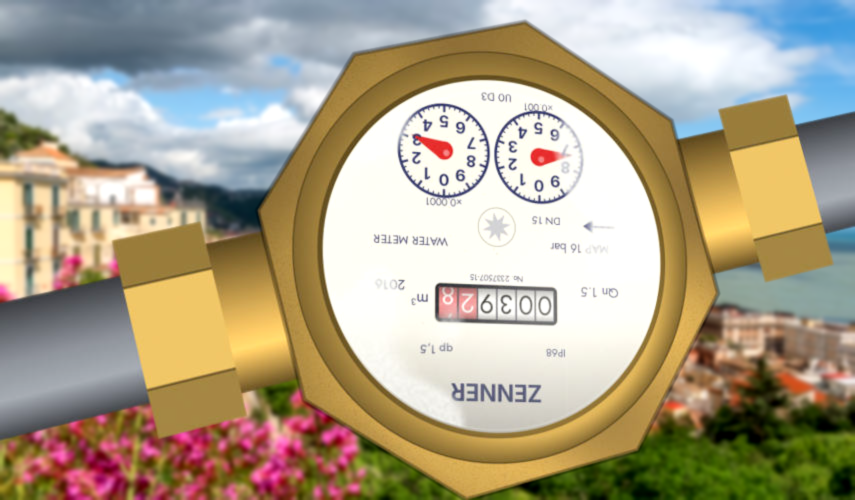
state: 39.2773 m³
